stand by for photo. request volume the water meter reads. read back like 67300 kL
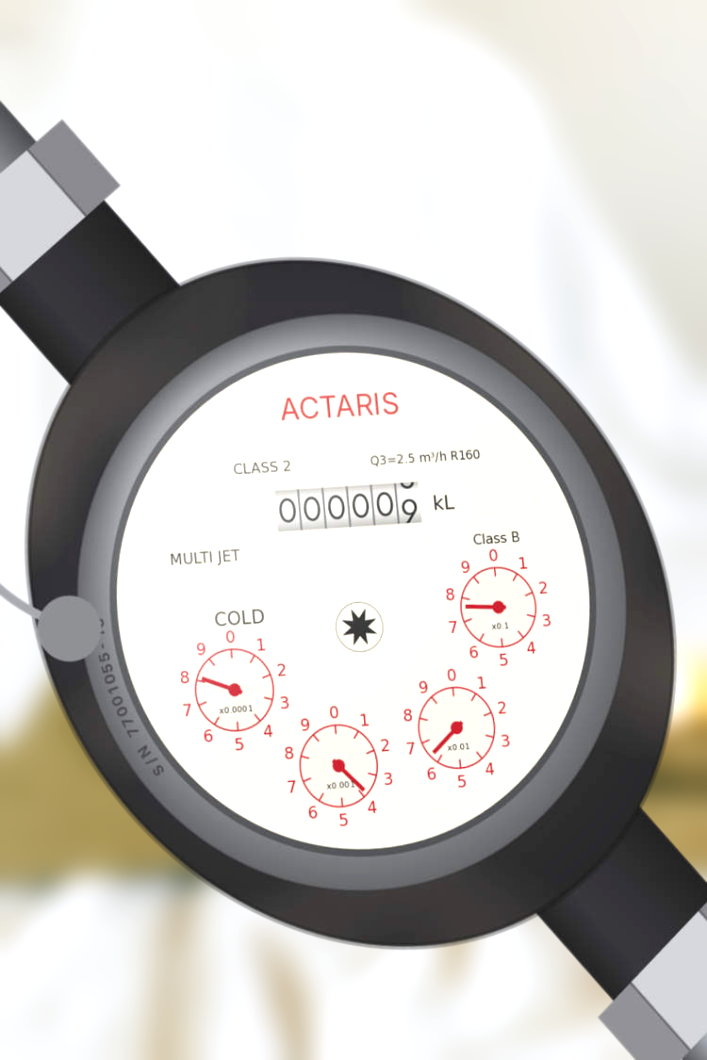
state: 8.7638 kL
